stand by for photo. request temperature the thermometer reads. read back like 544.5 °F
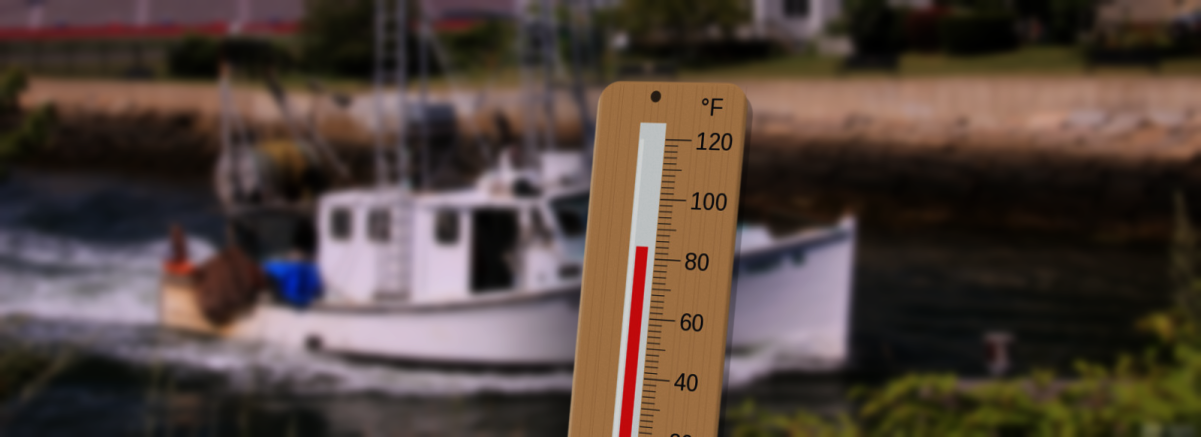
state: 84 °F
